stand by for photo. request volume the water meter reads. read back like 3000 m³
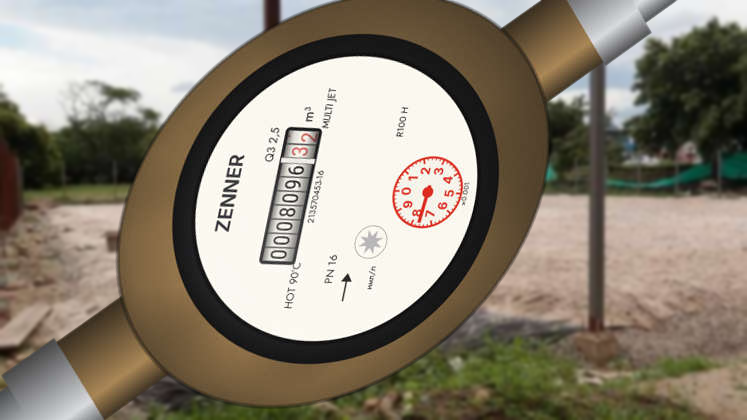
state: 8096.317 m³
